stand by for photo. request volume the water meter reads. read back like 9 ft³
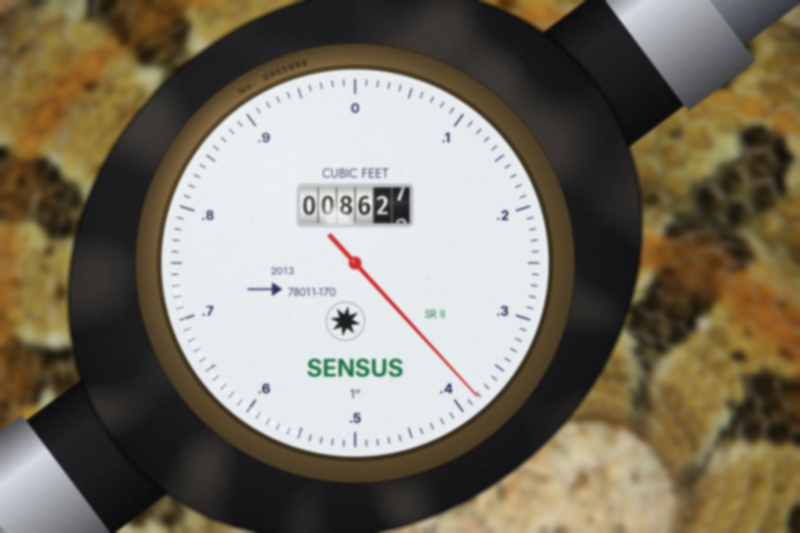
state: 8627.38 ft³
